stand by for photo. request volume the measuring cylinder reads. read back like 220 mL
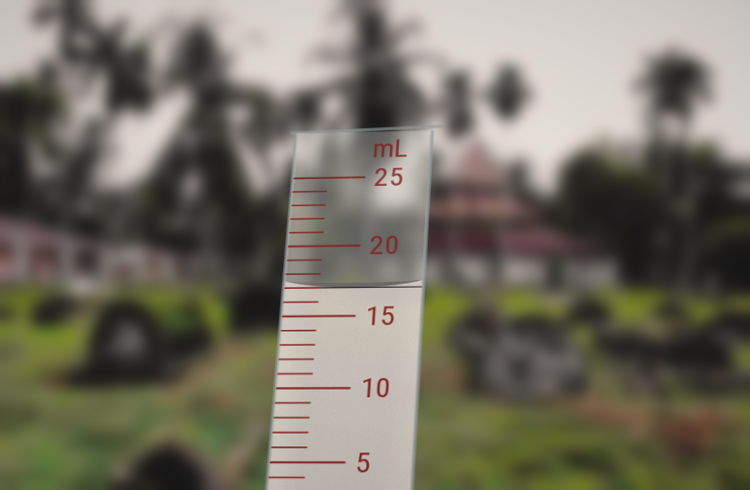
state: 17 mL
